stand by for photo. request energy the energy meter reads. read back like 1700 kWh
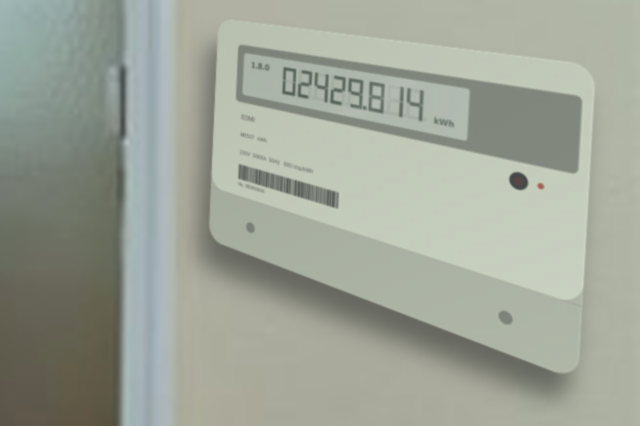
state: 2429.814 kWh
